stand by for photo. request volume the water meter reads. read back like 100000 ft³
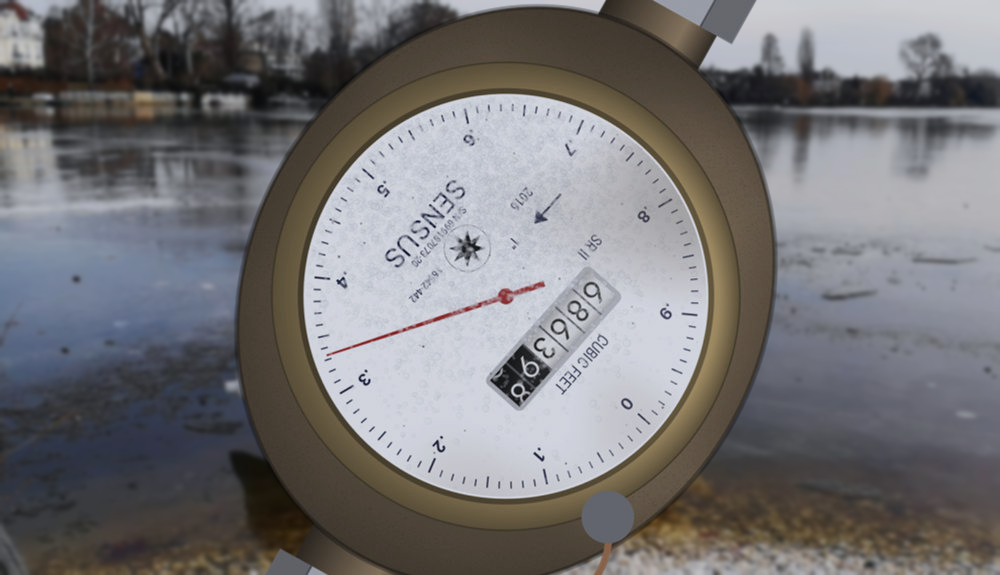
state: 686398.33 ft³
